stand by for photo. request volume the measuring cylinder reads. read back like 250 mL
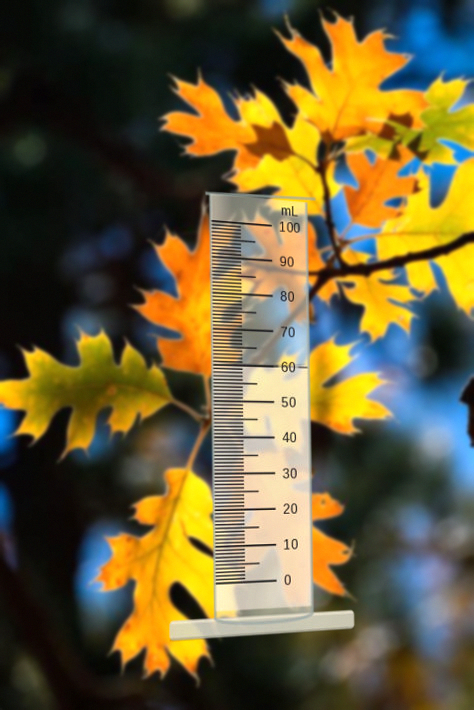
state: 60 mL
